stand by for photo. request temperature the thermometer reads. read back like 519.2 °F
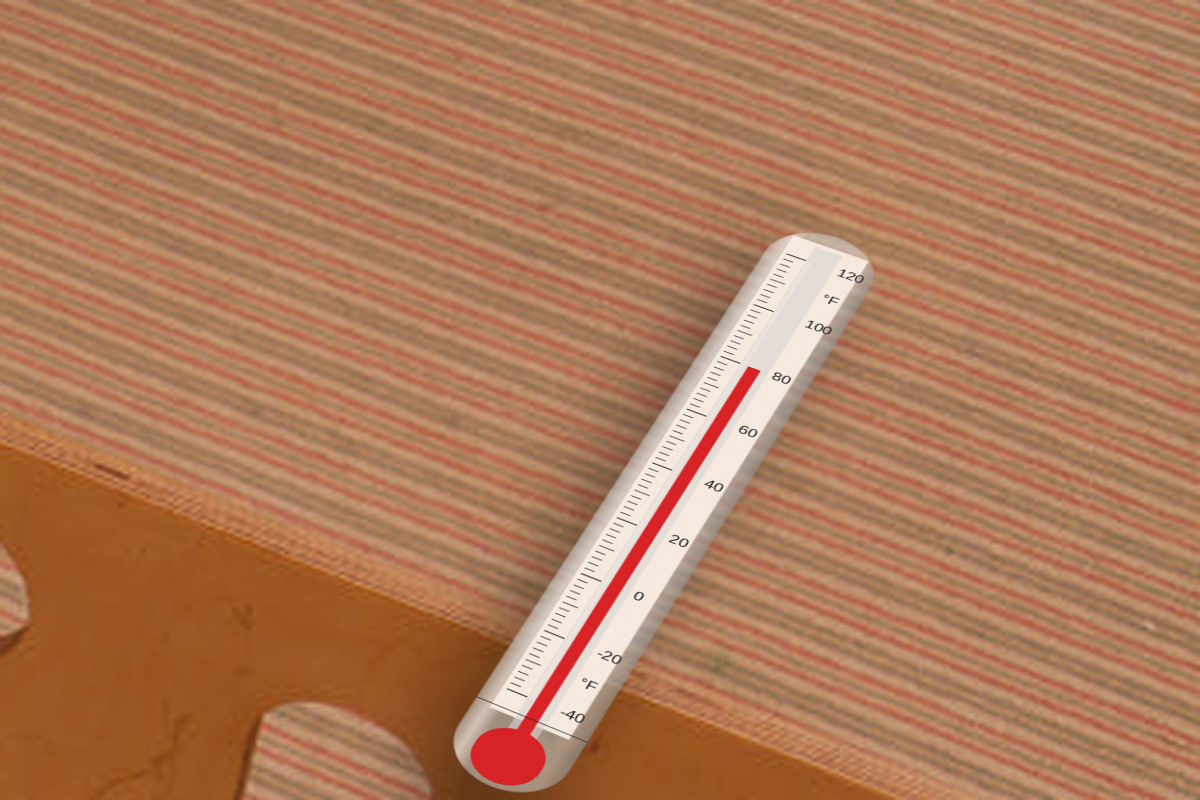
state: 80 °F
